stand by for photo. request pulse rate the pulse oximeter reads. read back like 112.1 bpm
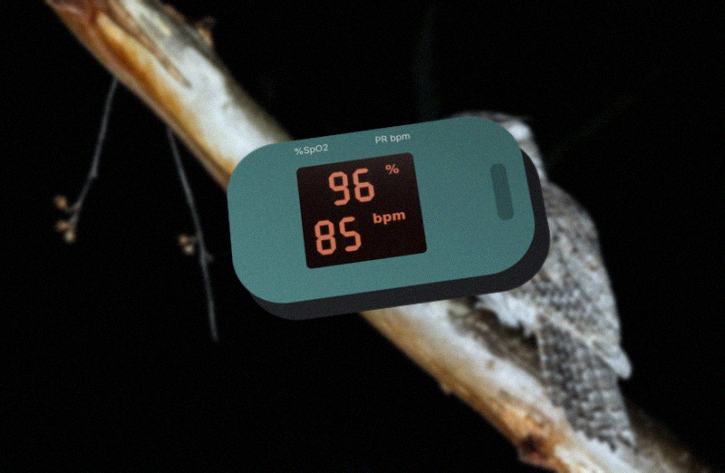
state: 85 bpm
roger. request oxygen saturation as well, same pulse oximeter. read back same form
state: 96 %
